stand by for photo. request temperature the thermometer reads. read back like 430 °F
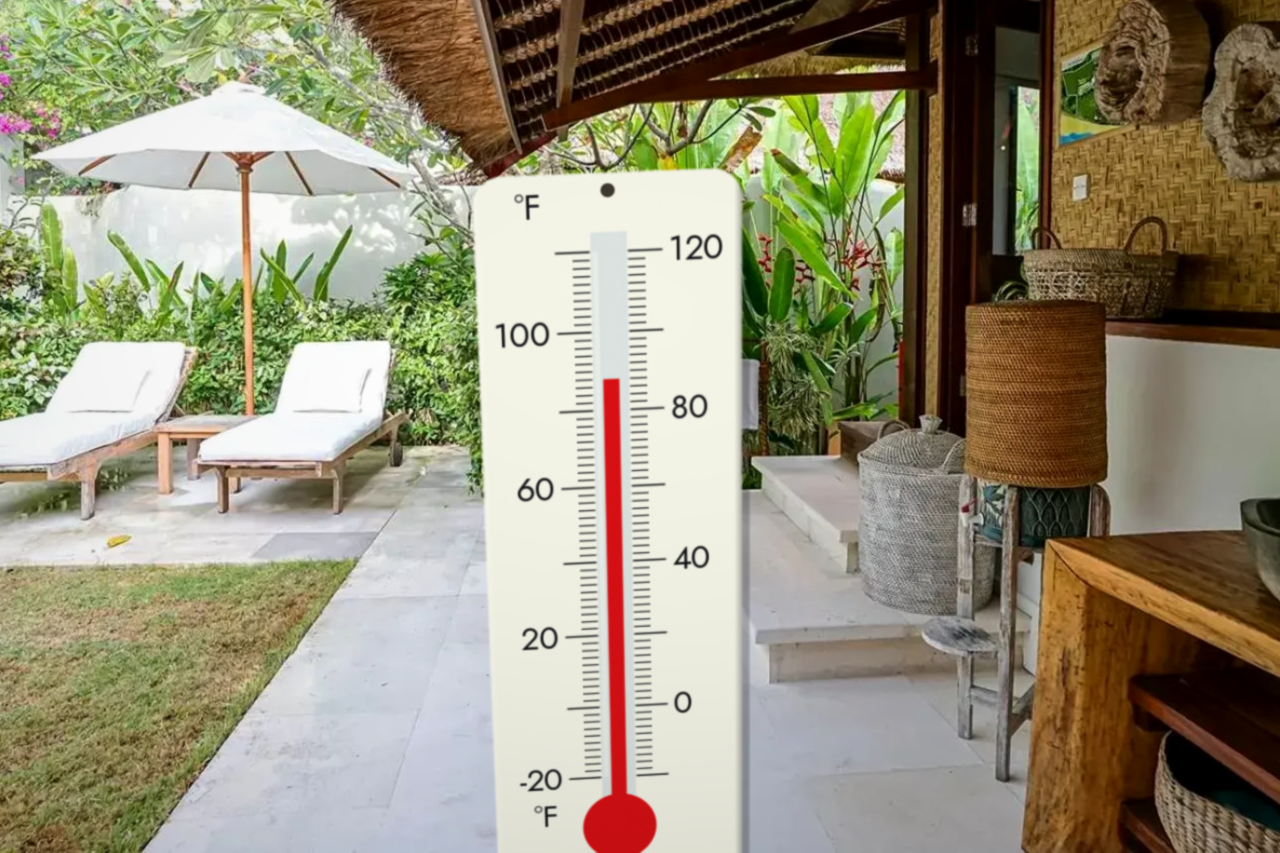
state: 88 °F
